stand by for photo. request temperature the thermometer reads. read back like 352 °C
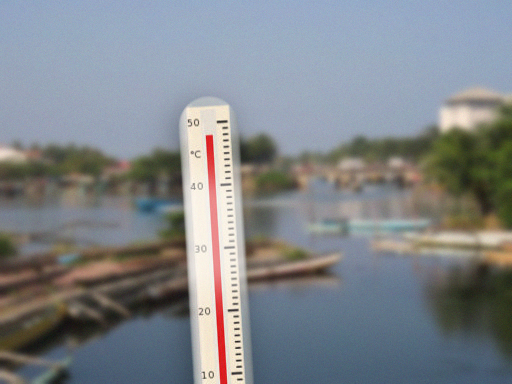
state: 48 °C
